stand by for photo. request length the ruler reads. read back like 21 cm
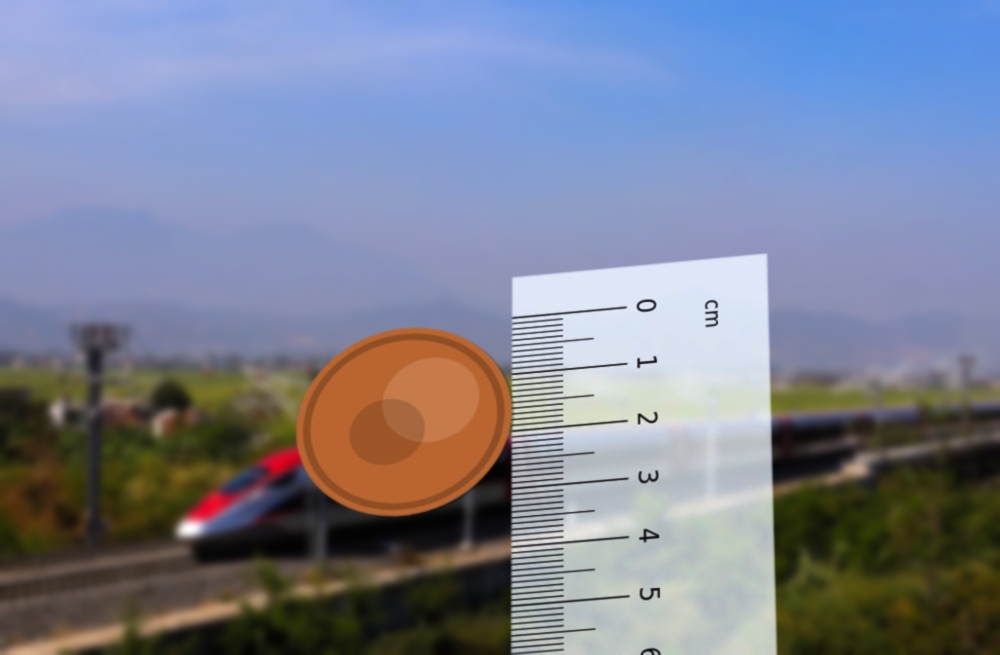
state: 3.3 cm
